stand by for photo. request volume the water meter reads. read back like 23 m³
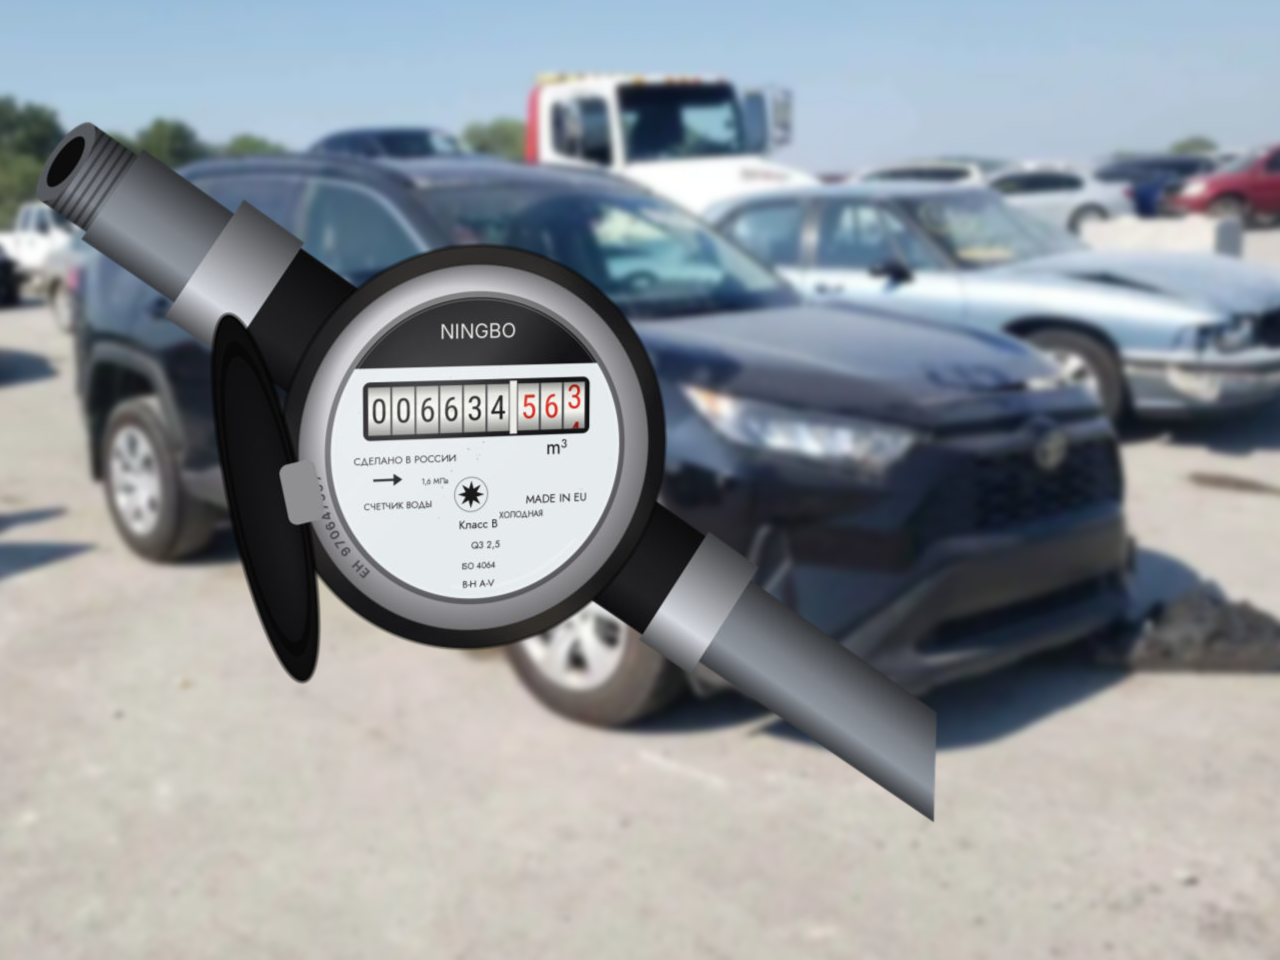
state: 6634.563 m³
